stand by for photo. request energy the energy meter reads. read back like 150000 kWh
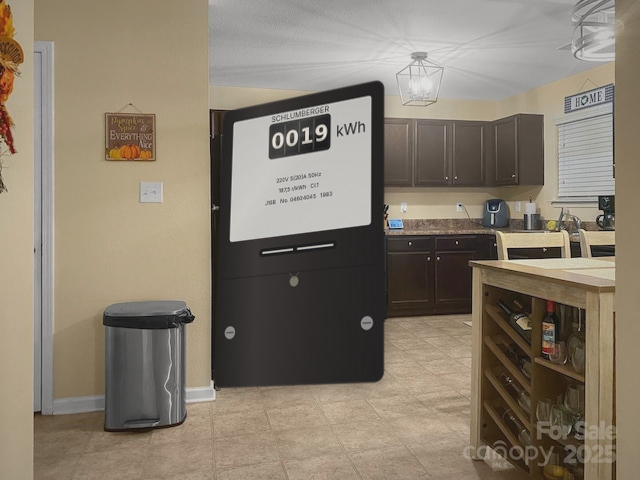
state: 19 kWh
